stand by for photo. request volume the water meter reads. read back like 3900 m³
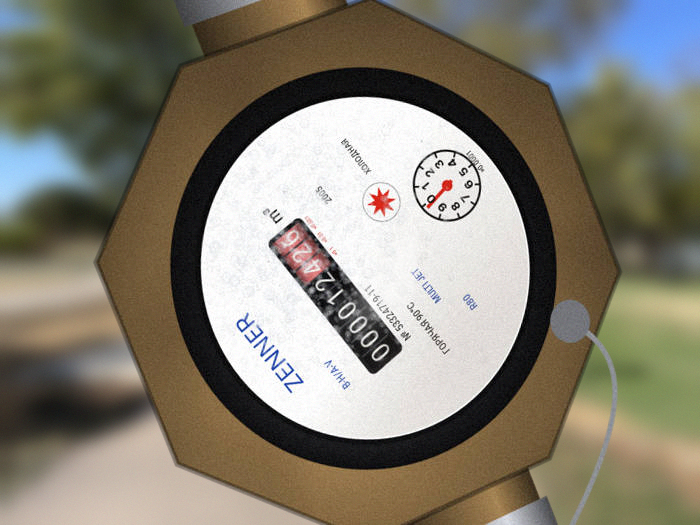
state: 12.4259 m³
